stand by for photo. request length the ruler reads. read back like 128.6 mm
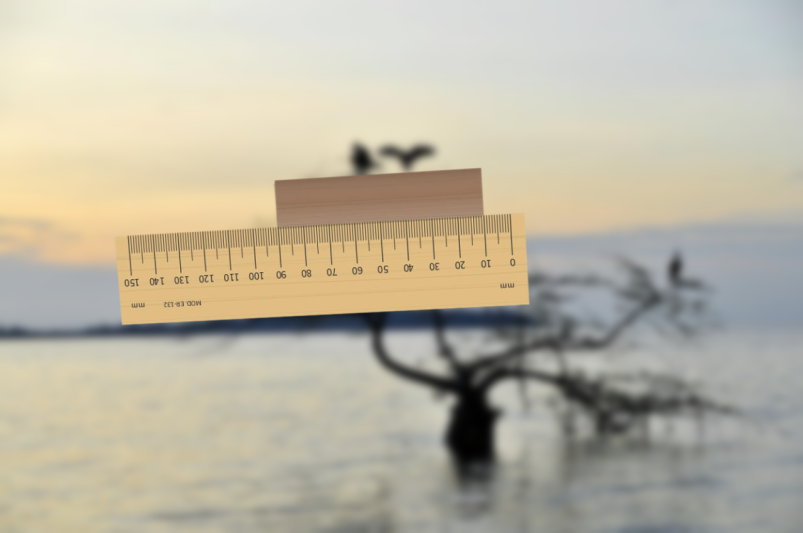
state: 80 mm
